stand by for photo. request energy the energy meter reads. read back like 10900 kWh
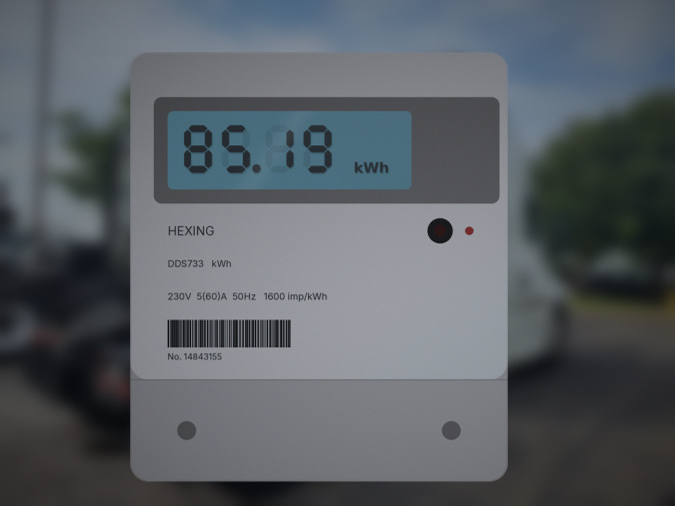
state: 85.19 kWh
